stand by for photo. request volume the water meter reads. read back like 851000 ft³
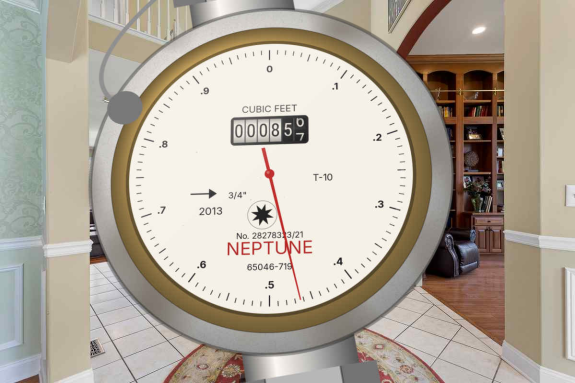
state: 856.46 ft³
